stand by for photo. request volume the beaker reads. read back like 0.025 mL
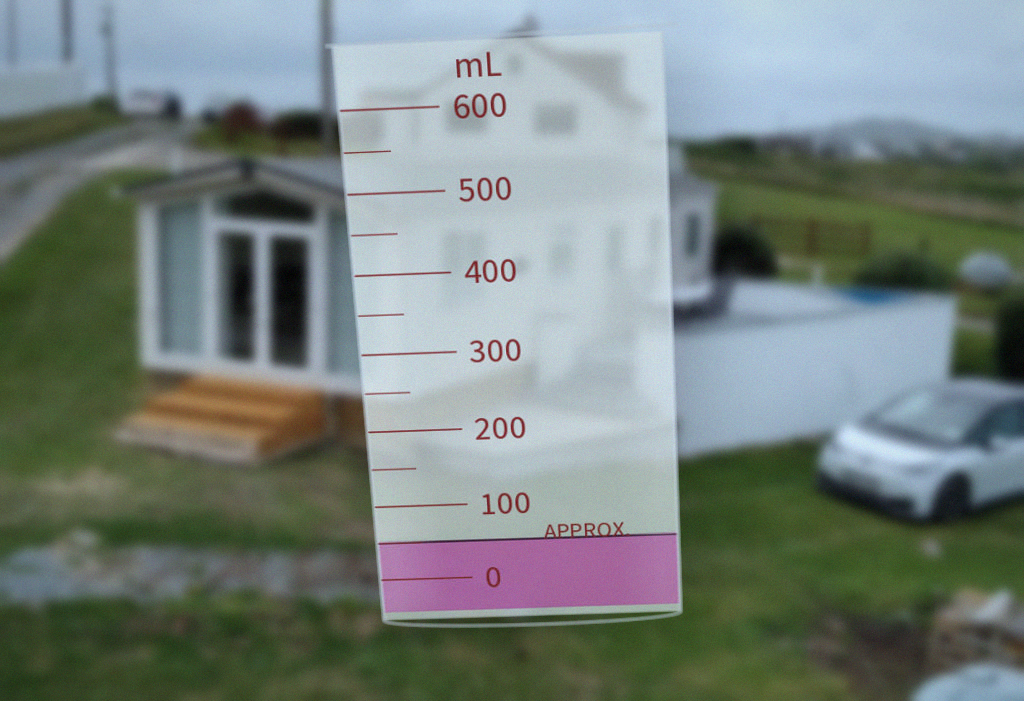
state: 50 mL
